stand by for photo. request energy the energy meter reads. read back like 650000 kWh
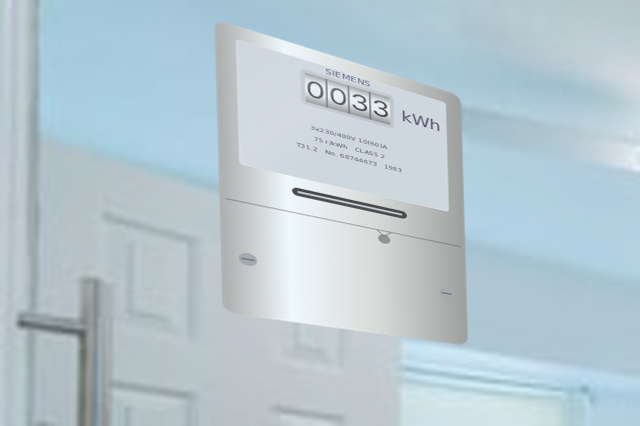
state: 33 kWh
